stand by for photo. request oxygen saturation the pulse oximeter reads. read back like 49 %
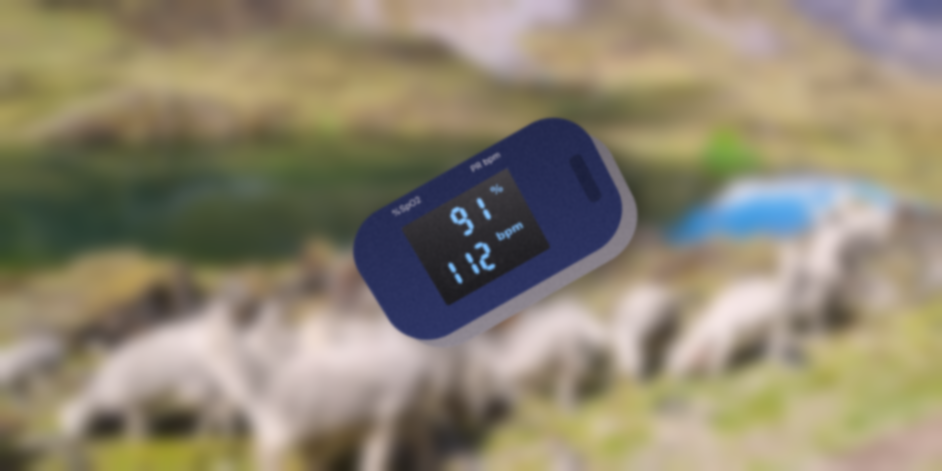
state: 91 %
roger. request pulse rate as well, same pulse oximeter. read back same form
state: 112 bpm
